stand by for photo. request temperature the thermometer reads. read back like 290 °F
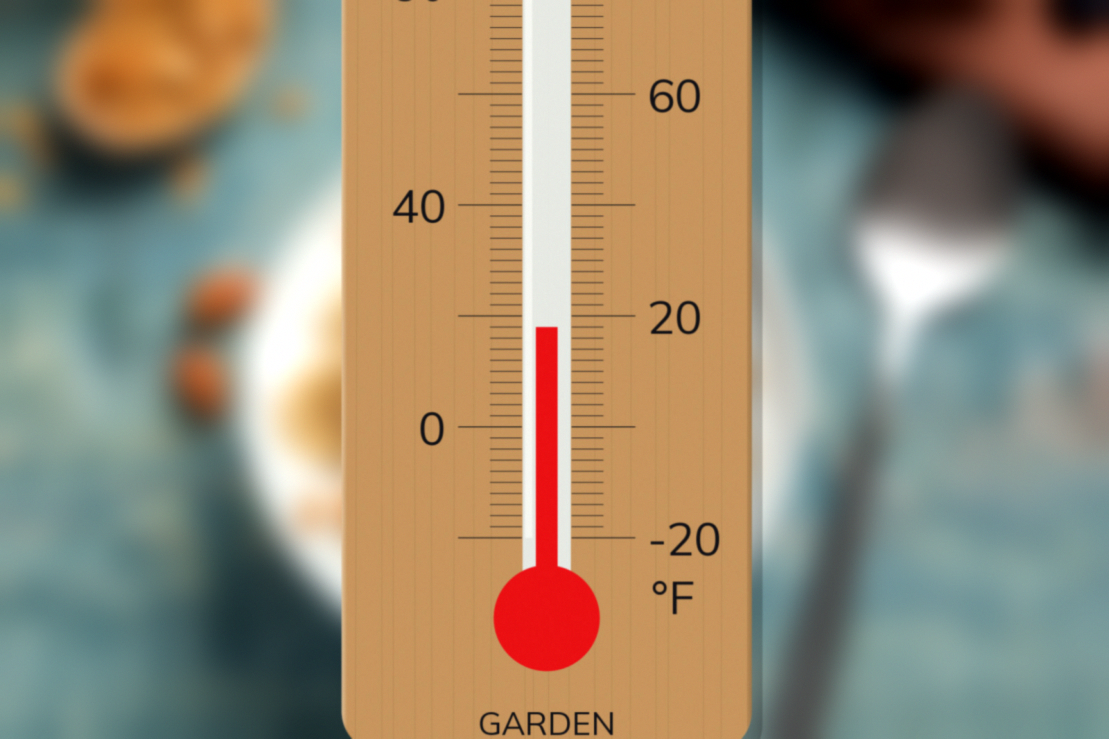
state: 18 °F
